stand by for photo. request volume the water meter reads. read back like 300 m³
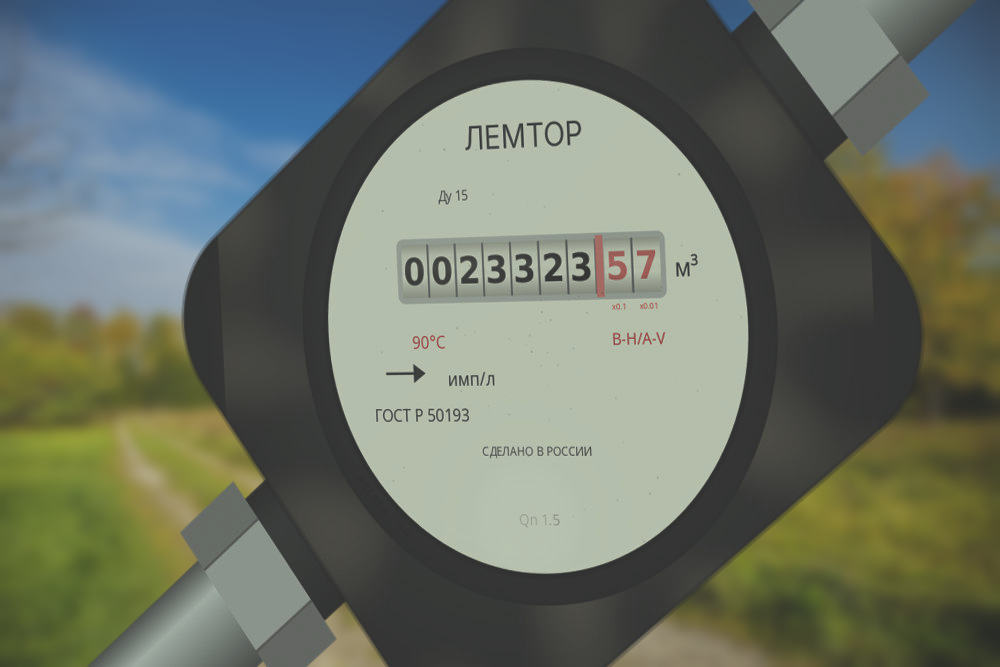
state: 23323.57 m³
